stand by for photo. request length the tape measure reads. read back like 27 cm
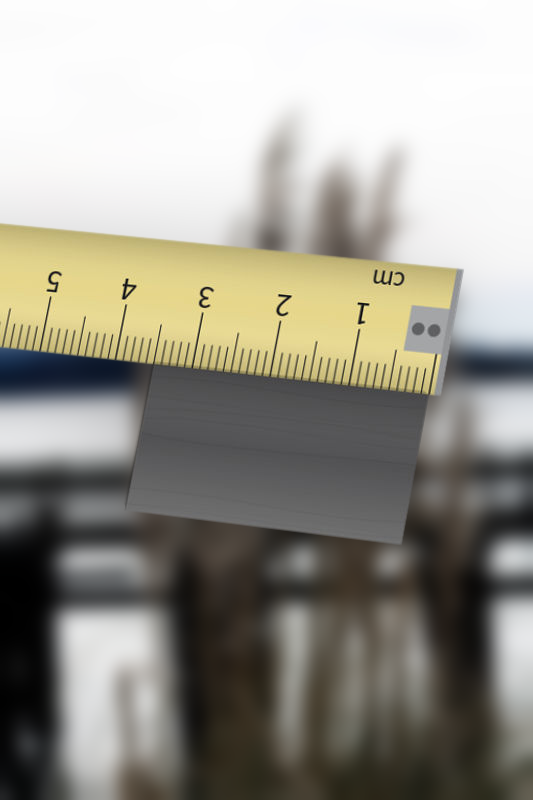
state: 3.5 cm
